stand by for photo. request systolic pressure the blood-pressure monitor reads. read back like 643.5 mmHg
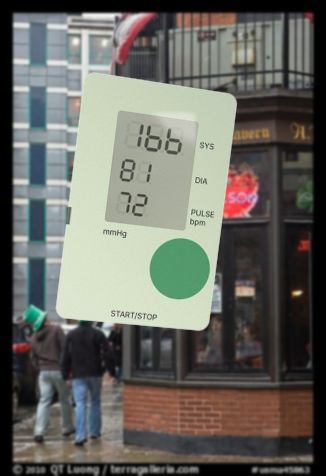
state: 166 mmHg
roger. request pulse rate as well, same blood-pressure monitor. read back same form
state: 72 bpm
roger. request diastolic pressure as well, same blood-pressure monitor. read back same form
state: 81 mmHg
